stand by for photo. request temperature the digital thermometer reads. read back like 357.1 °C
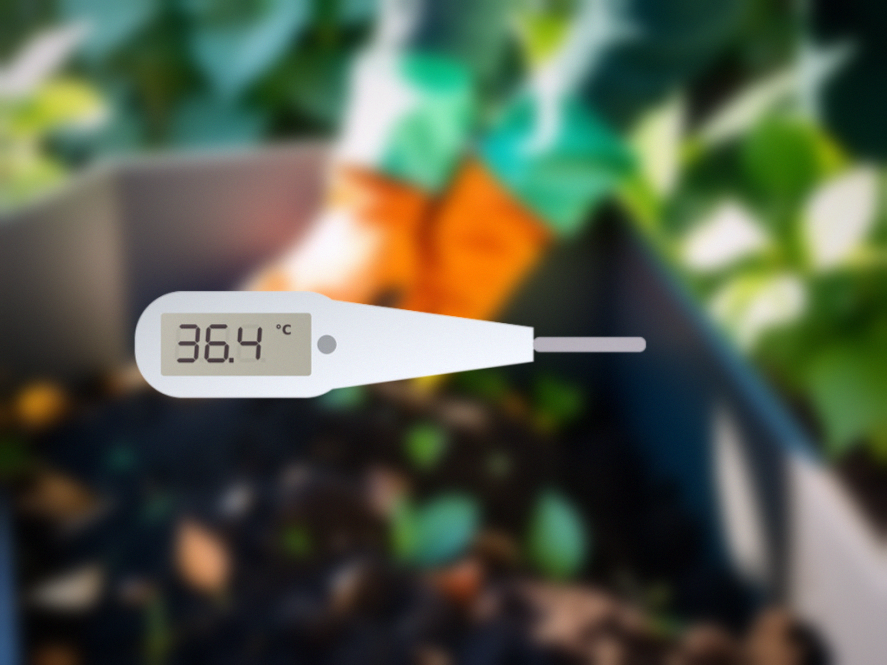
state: 36.4 °C
